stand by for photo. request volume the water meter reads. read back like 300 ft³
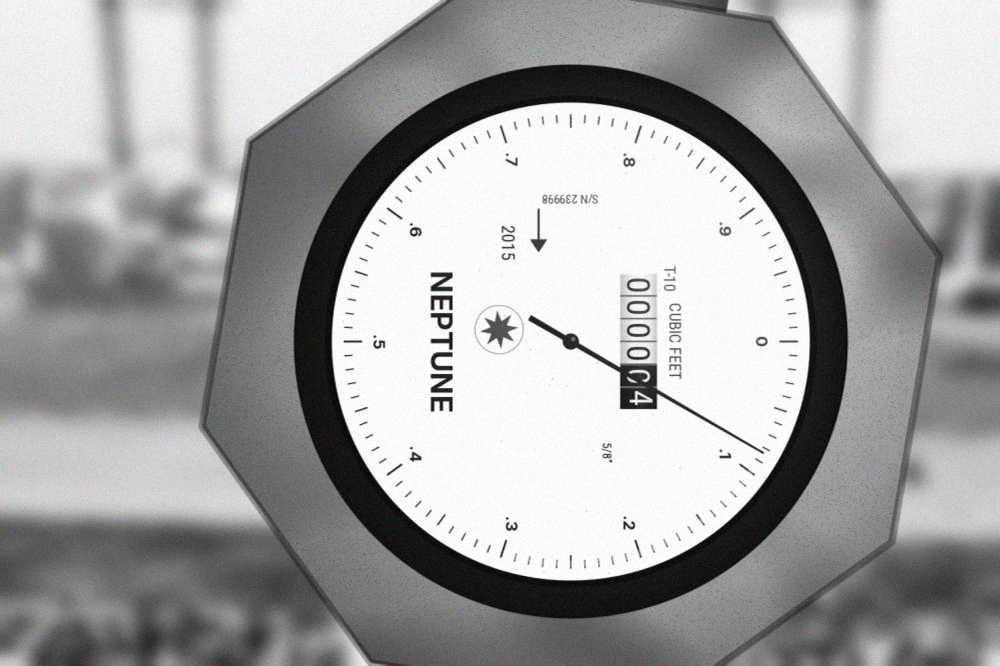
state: 4.08 ft³
